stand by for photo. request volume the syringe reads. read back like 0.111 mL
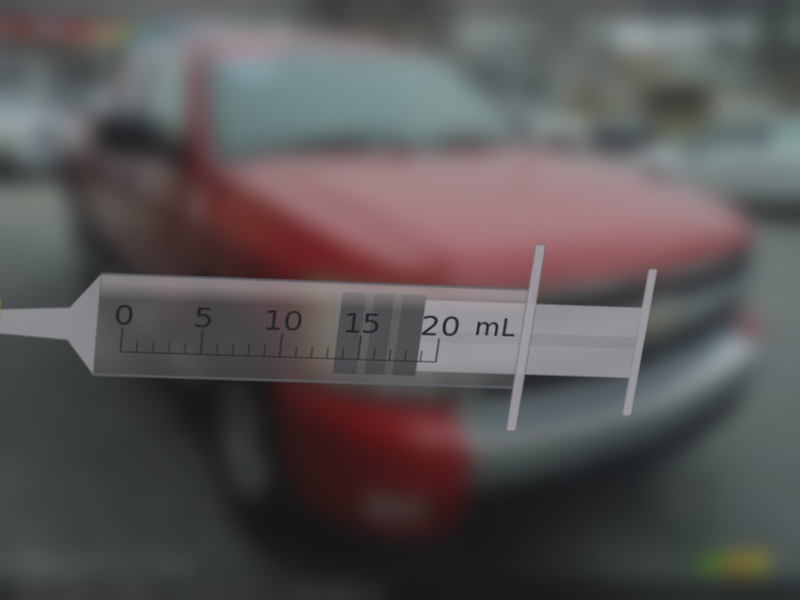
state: 13.5 mL
